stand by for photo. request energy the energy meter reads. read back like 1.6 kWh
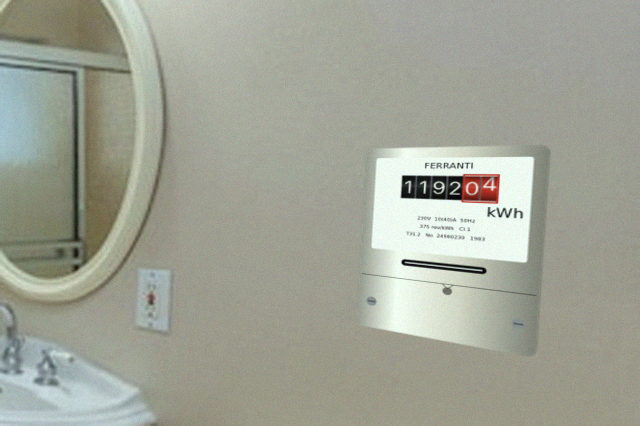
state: 1192.04 kWh
